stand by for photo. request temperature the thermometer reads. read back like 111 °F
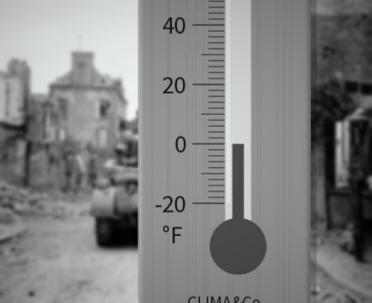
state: 0 °F
